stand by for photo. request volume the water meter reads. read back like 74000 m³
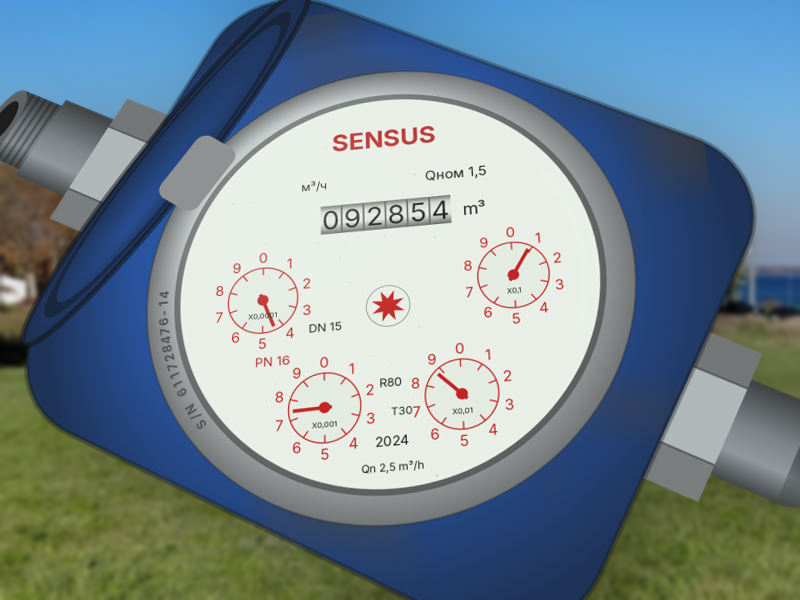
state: 92854.0874 m³
